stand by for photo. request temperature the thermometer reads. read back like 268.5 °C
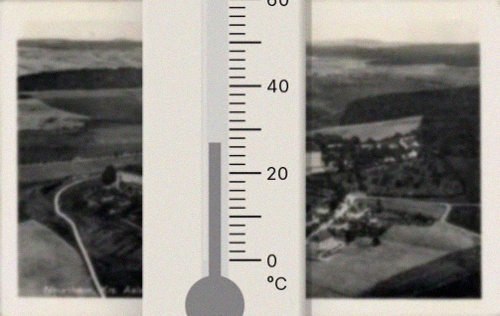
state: 27 °C
